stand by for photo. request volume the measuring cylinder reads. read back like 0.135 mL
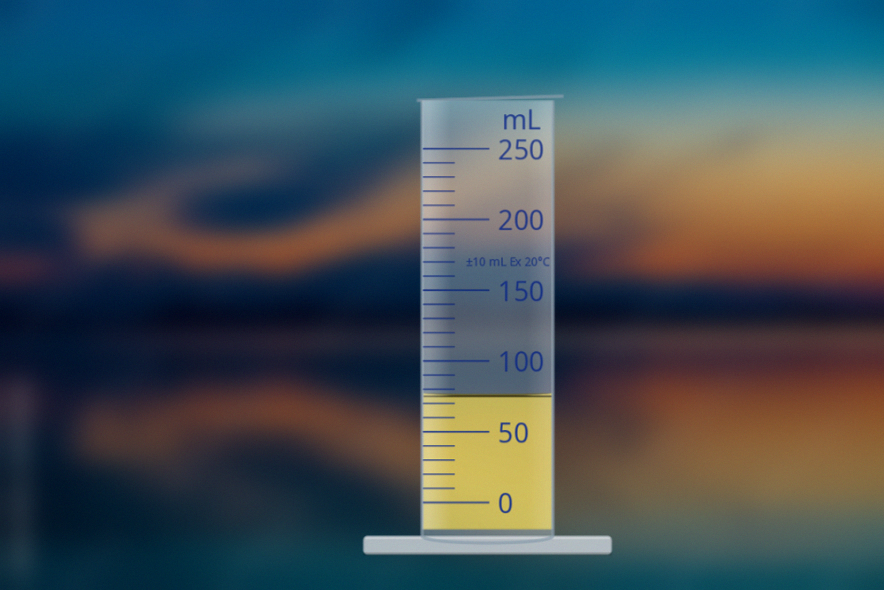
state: 75 mL
